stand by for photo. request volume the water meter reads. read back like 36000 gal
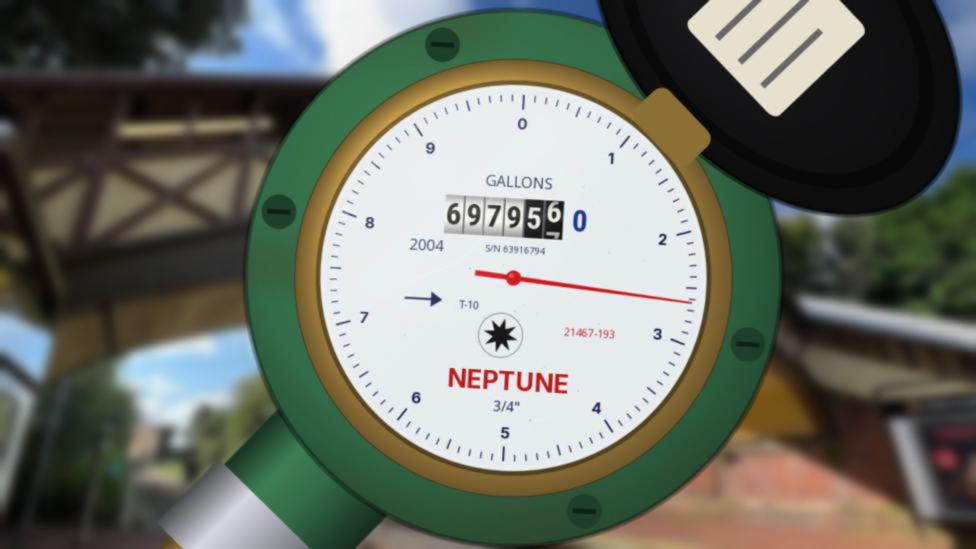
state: 6979562.6 gal
